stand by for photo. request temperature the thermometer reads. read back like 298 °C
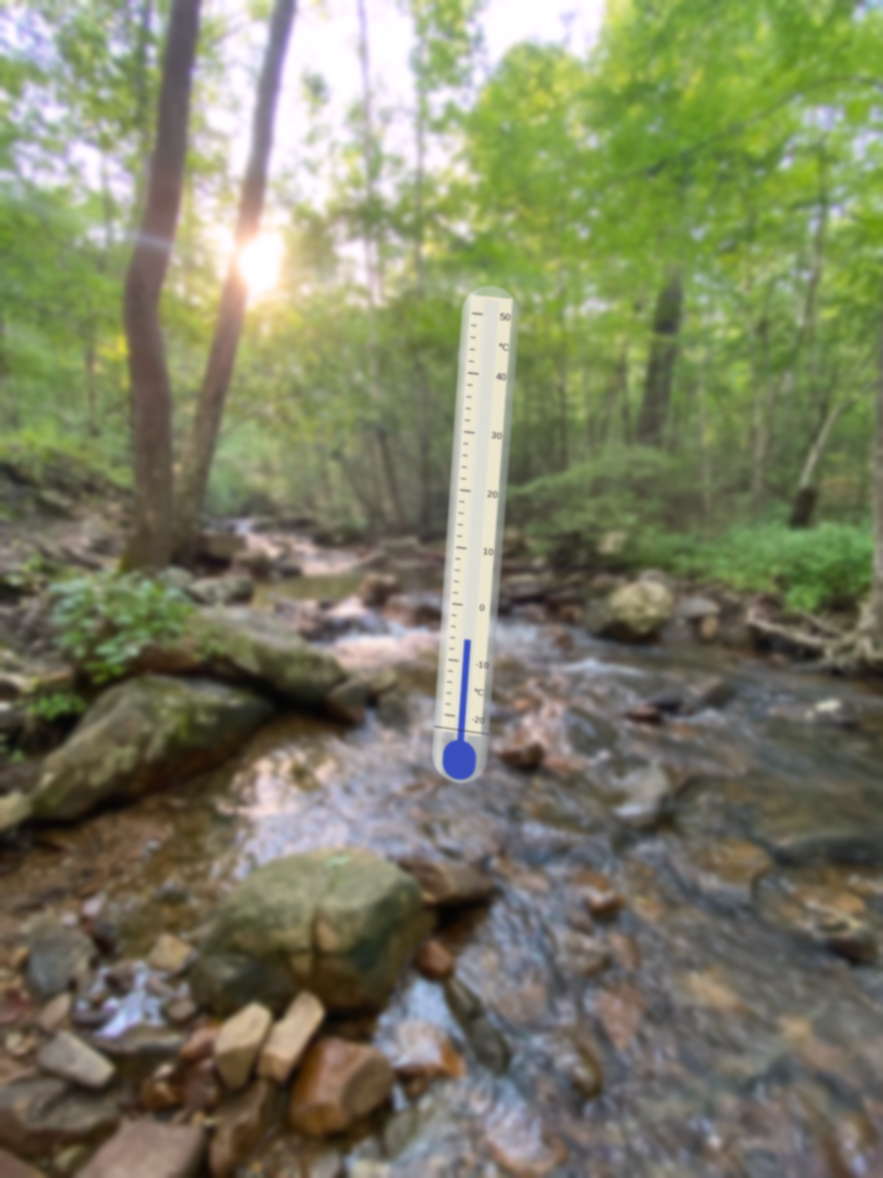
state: -6 °C
